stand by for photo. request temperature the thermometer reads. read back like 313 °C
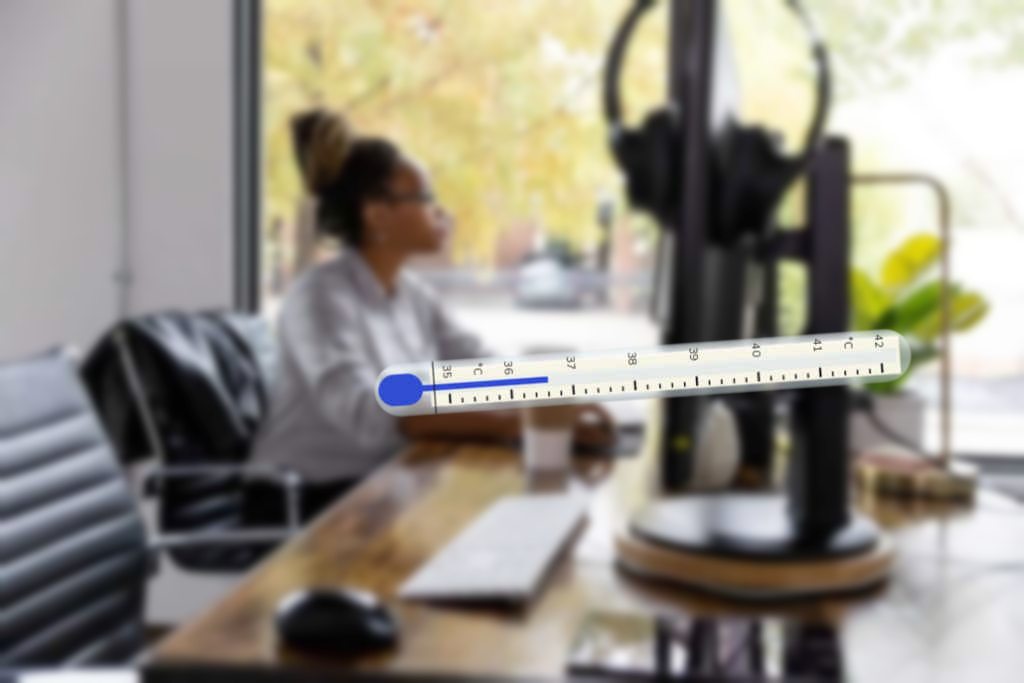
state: 36.6 °C
